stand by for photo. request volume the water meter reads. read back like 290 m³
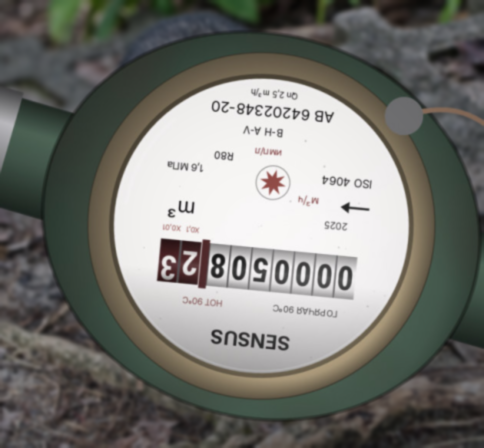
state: 508.23 m³
